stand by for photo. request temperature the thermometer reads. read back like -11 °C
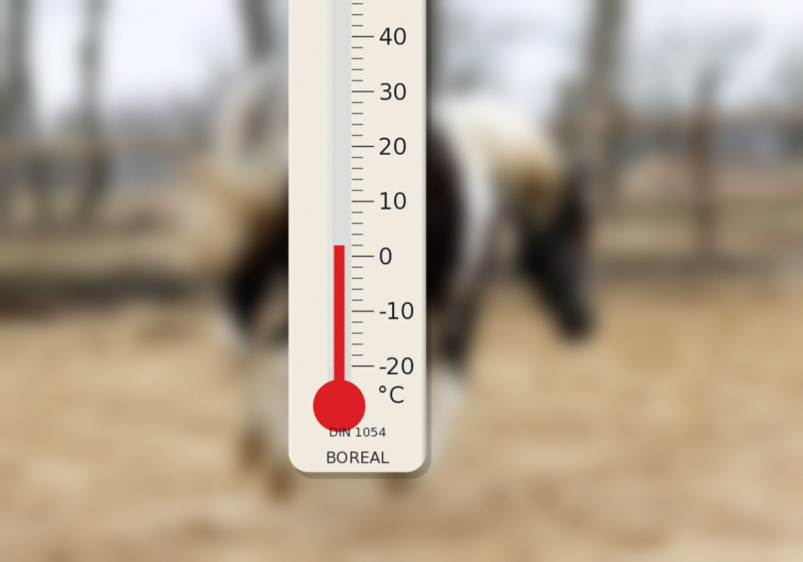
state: 2 °C
